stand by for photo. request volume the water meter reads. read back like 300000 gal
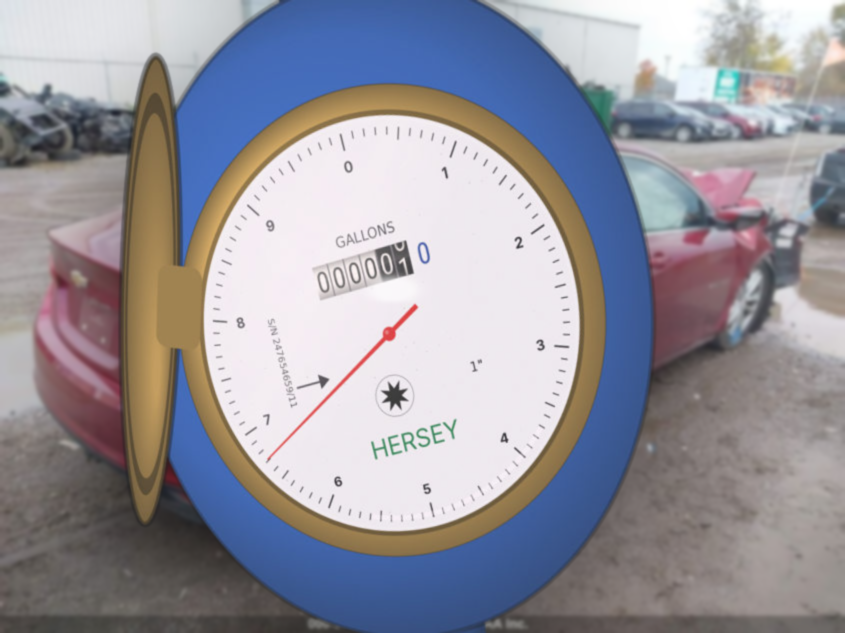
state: 6.7 gal
